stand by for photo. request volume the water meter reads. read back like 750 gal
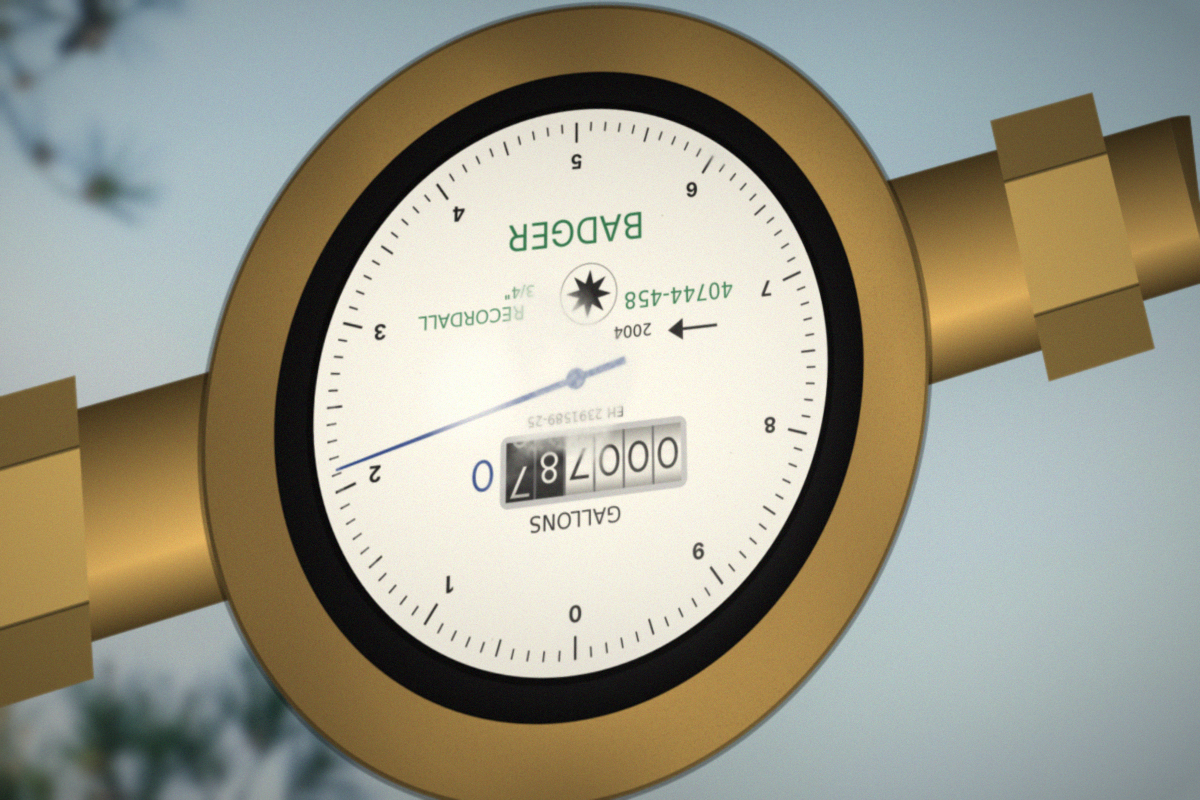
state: 7872.1 gal
